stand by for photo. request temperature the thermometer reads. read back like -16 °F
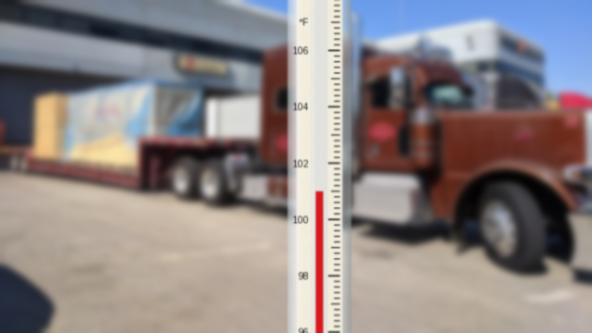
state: 101 °F
